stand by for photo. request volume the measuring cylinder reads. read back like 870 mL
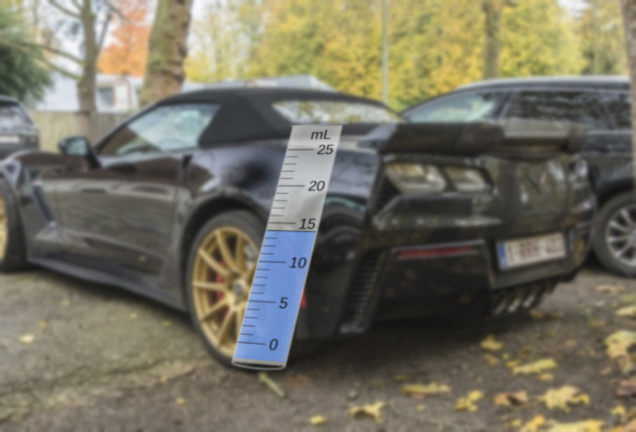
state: 14 mL
